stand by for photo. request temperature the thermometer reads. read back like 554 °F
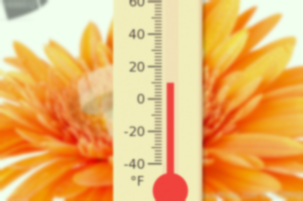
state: 10 °F
